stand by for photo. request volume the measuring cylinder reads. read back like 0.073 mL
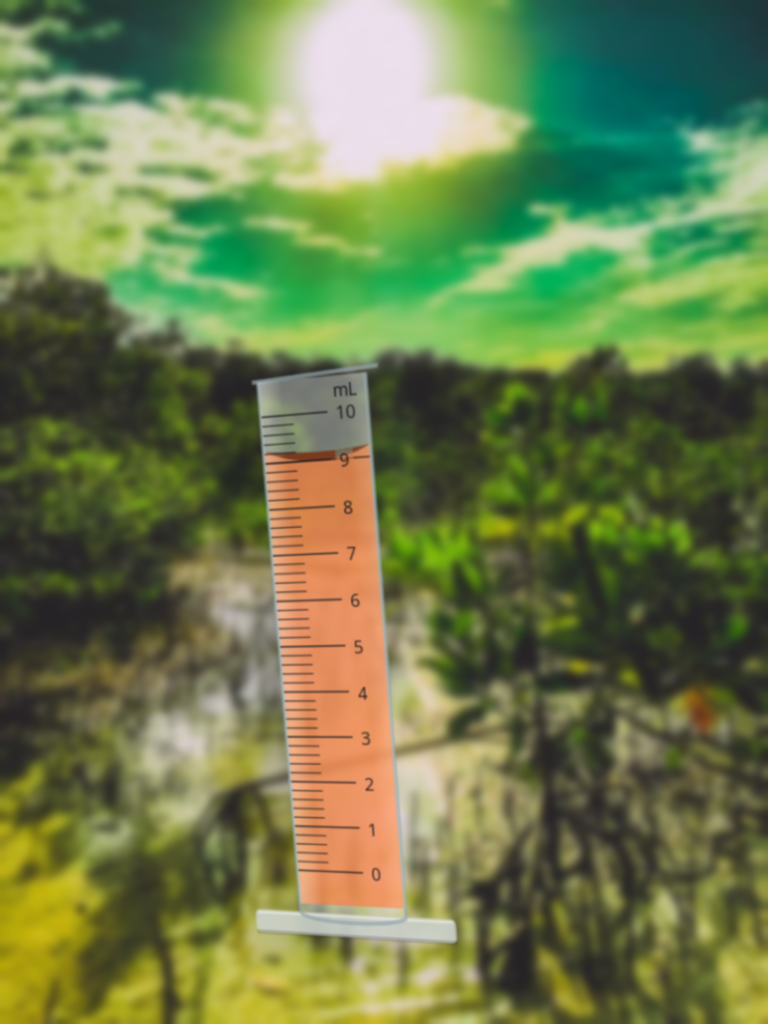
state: 9 mL
